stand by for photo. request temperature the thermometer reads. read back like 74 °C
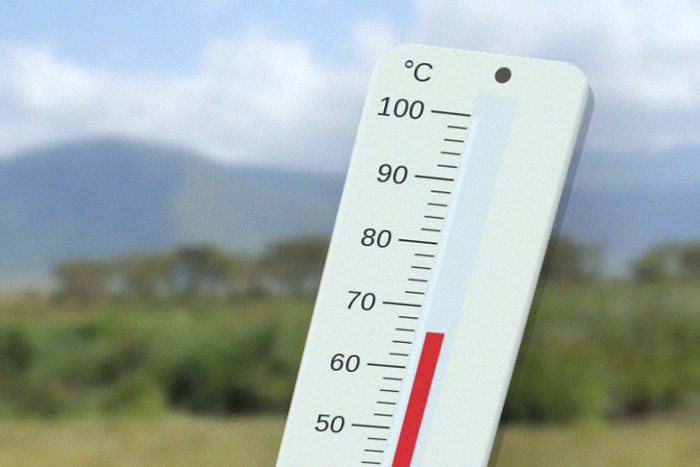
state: 66 °C
